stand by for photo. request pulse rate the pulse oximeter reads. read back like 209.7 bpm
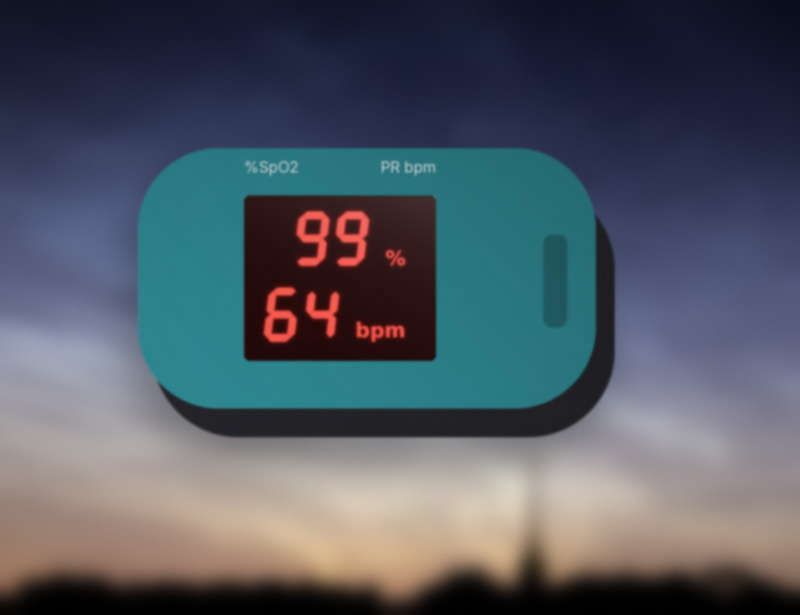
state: 64 bpm
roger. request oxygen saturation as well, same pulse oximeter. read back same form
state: 99 %
